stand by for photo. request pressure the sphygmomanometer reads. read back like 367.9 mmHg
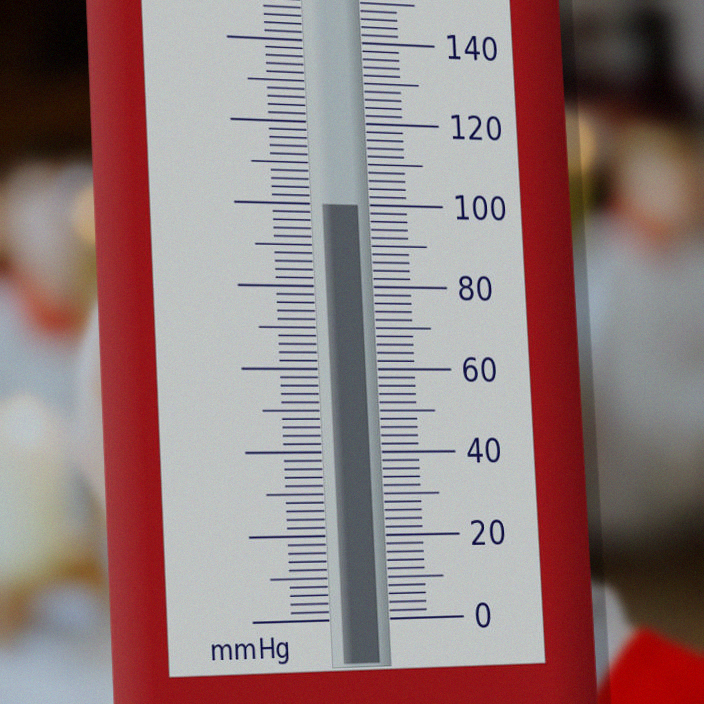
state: 100 mmHg
